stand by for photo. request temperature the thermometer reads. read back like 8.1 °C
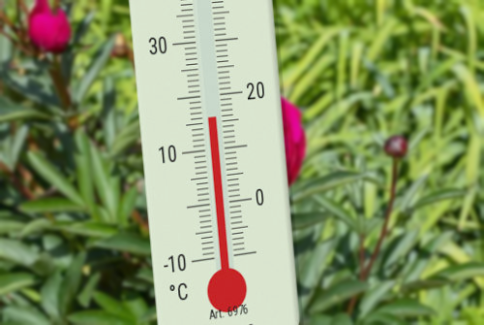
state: 16 °C
